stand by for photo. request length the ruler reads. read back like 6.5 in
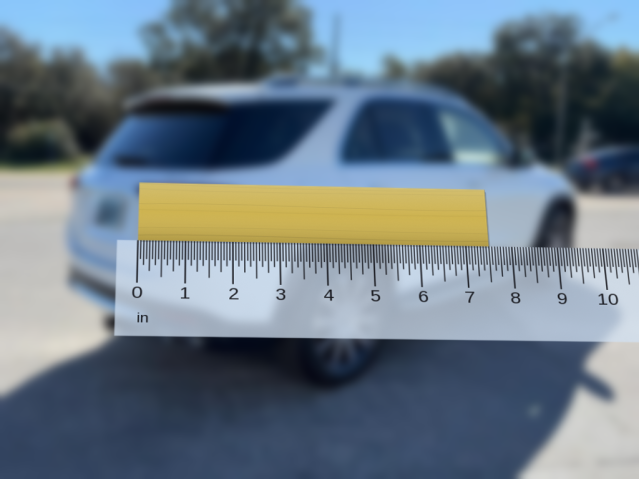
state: 7.5 in
